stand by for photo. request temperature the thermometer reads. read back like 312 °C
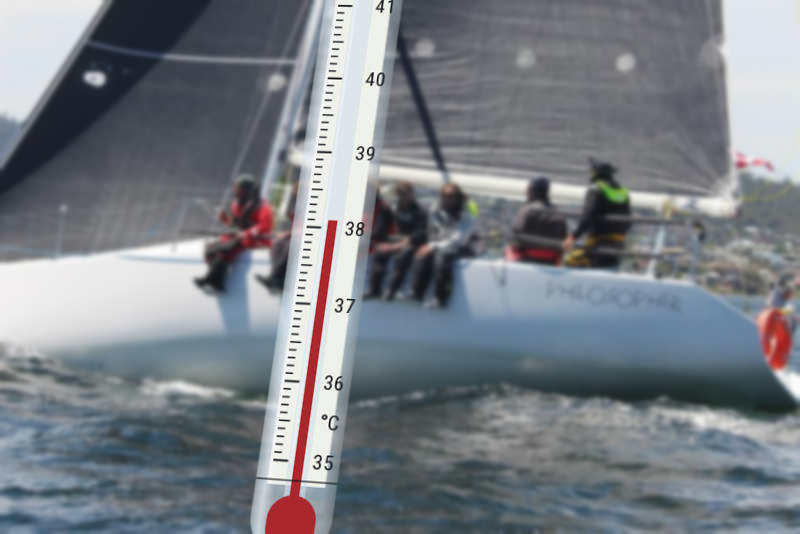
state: 38.1 °C
